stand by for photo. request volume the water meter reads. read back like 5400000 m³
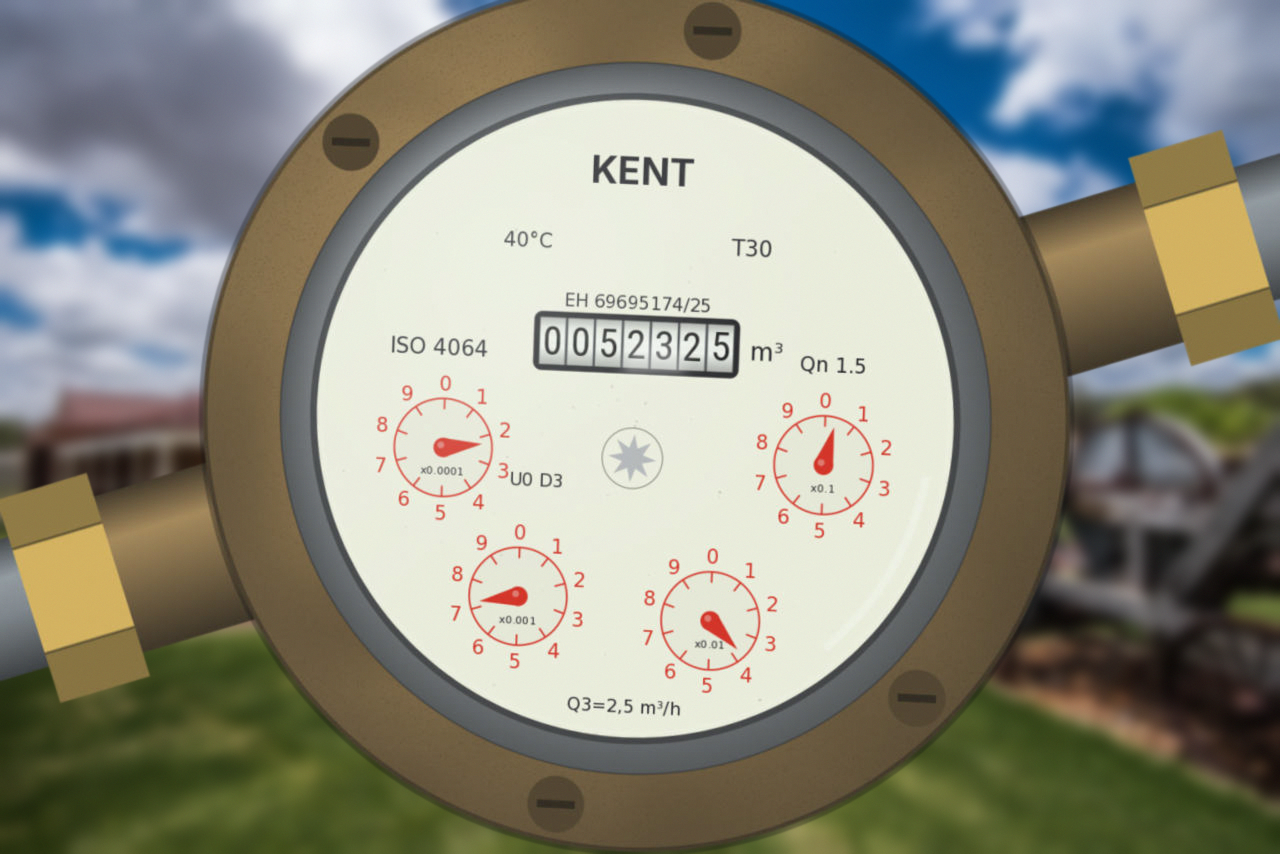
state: 52325.0372 m³
